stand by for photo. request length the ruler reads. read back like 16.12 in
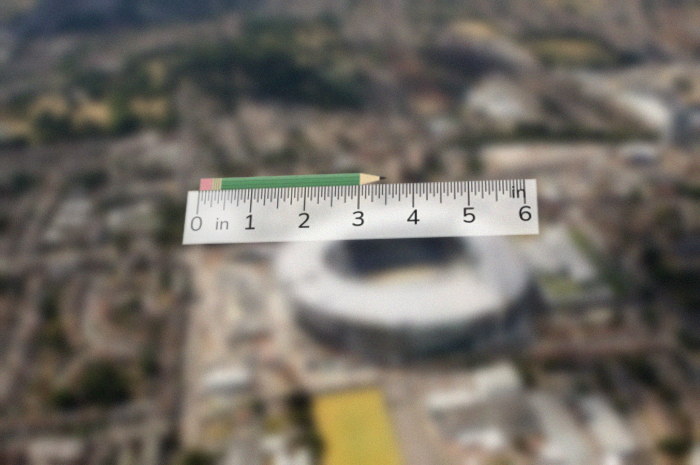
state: 3.5 in
